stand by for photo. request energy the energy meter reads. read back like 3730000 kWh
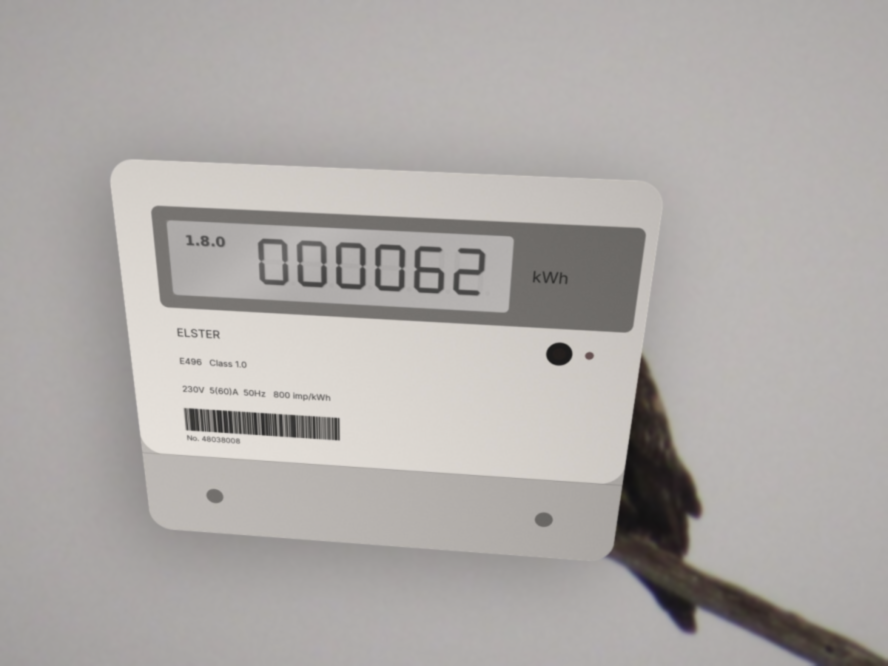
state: 62 kWh
